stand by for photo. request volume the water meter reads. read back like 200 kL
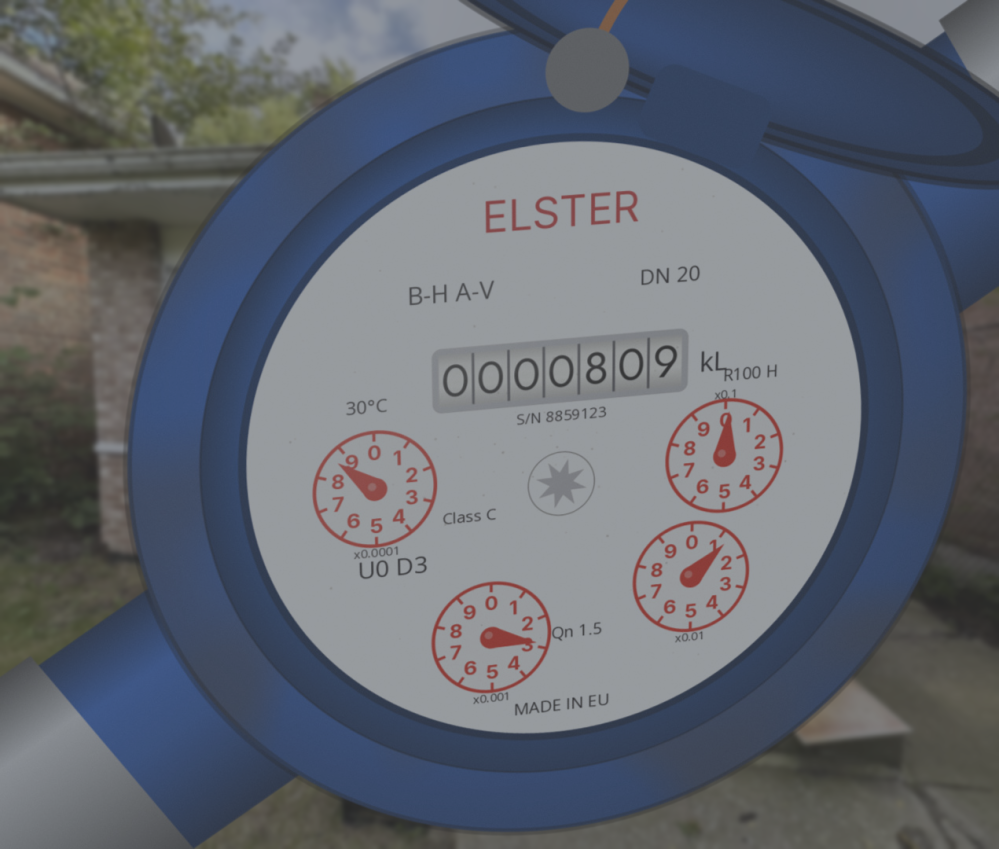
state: 809.0128 kL
